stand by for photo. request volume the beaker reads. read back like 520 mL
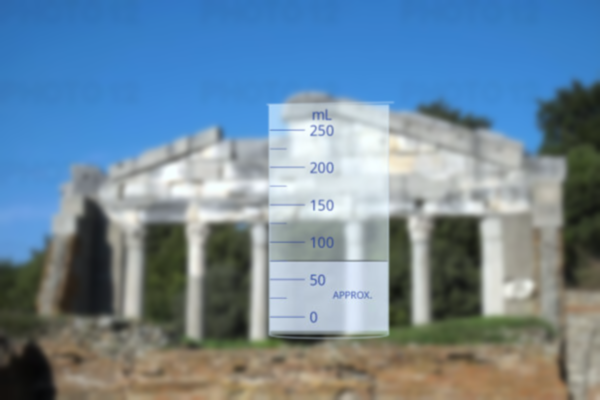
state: 75 mL
